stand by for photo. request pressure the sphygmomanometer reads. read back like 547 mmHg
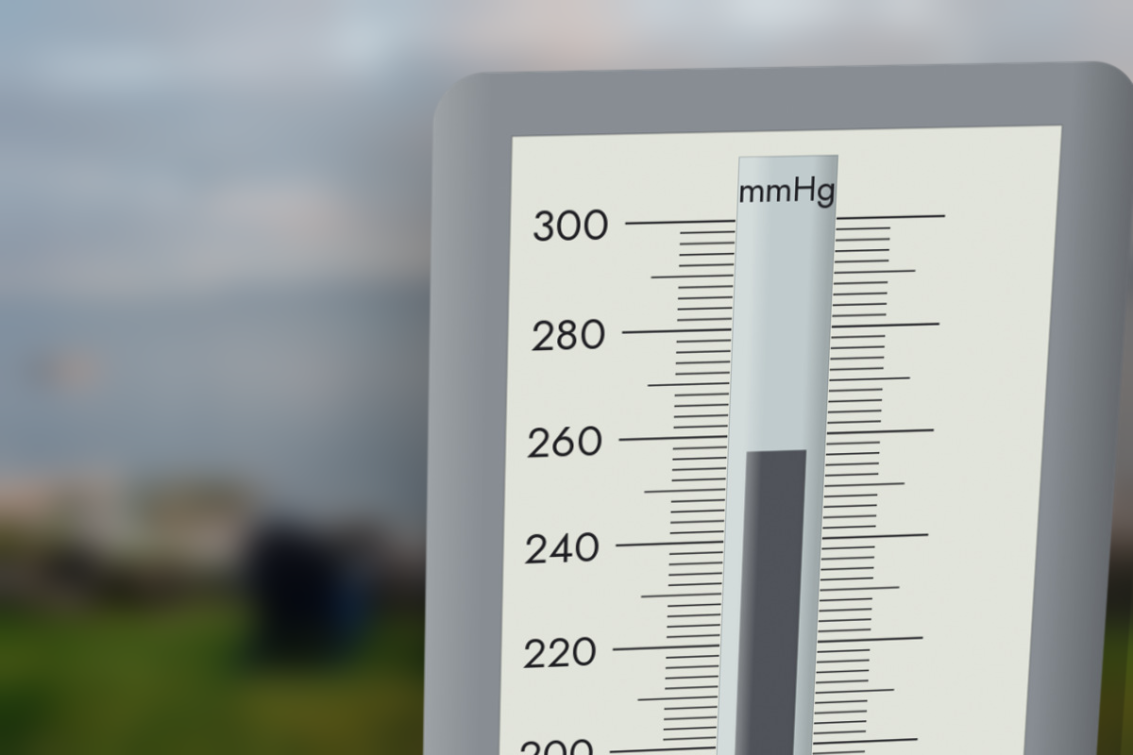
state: 257 mmHg
